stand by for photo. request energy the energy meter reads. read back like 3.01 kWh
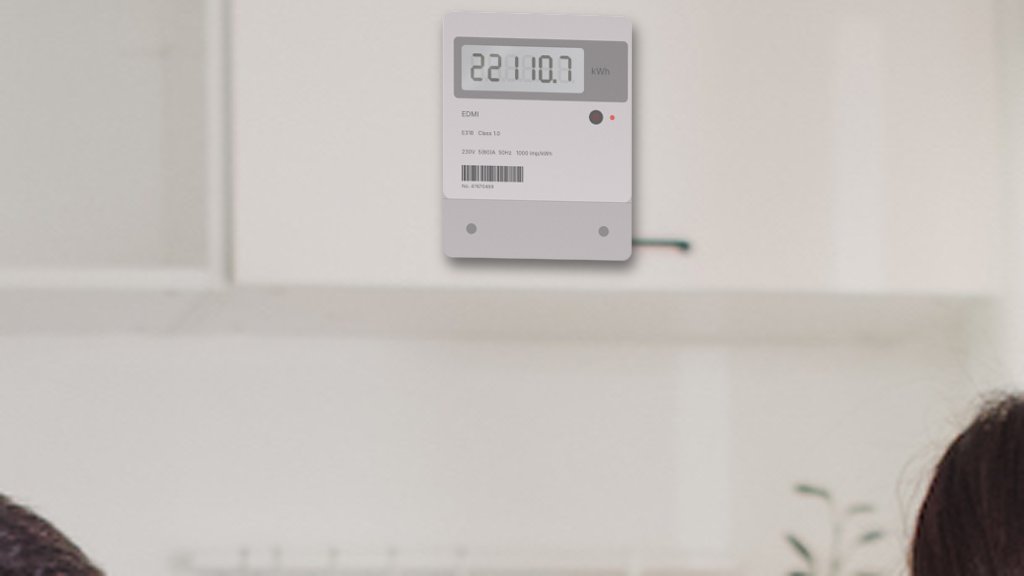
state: 22110.7 kWh
